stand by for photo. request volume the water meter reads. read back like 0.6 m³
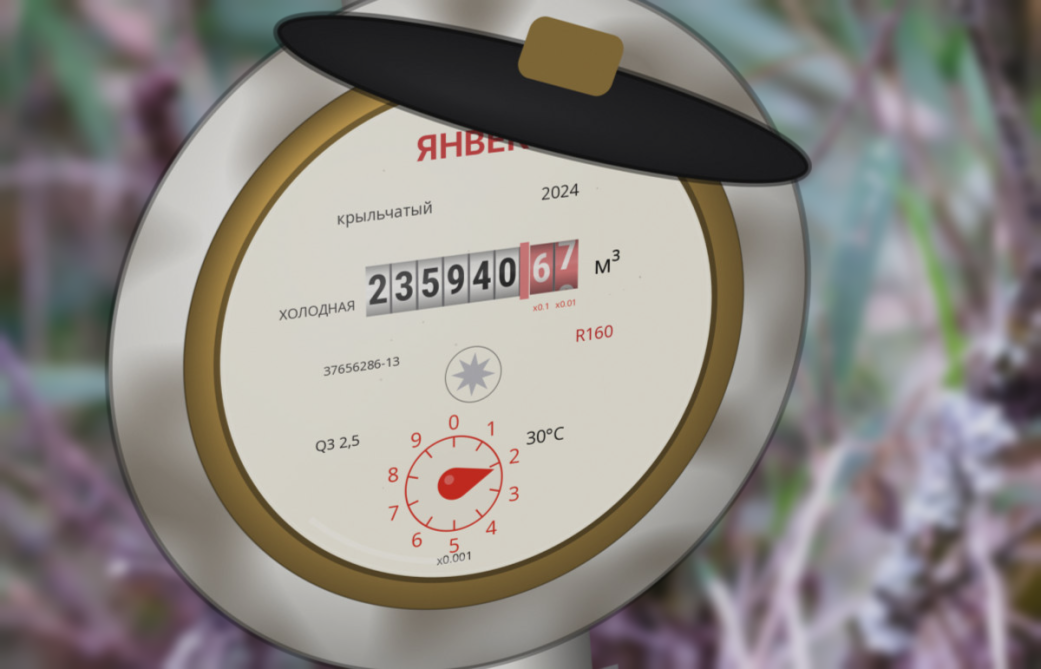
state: 235940.672 m³
